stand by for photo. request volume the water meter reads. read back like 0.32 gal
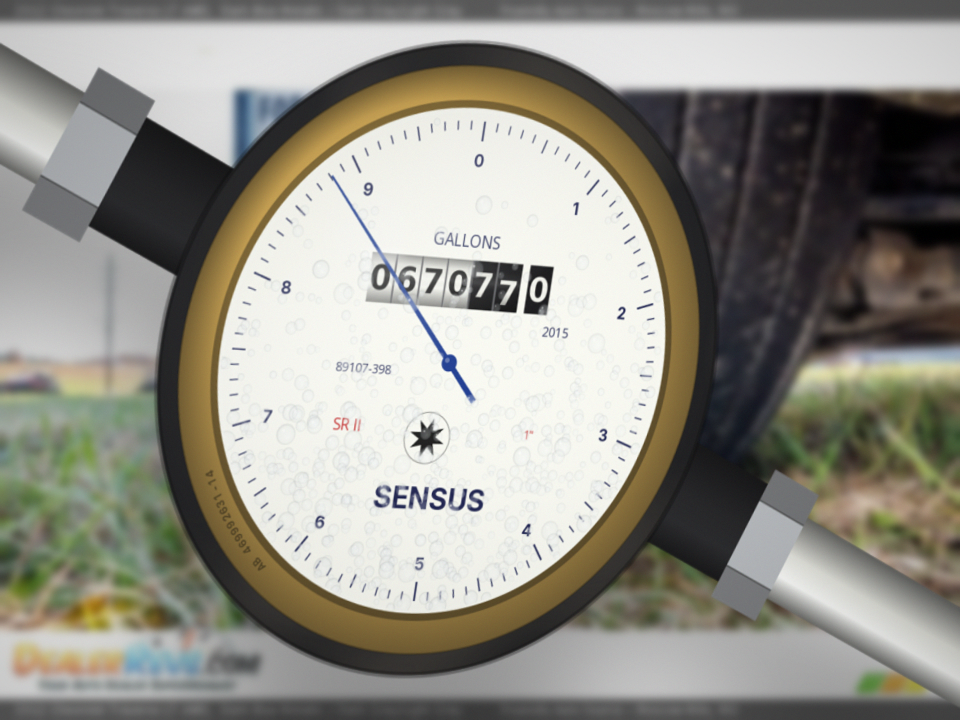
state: 670768.8 gal
